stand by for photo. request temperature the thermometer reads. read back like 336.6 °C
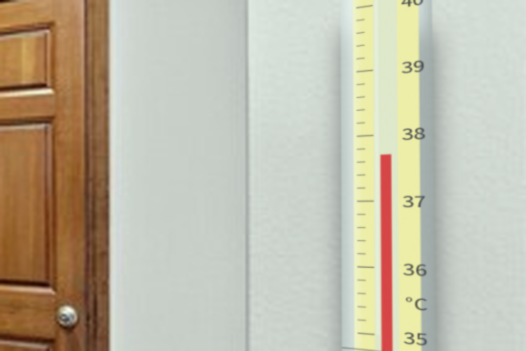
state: 37.7 °C
